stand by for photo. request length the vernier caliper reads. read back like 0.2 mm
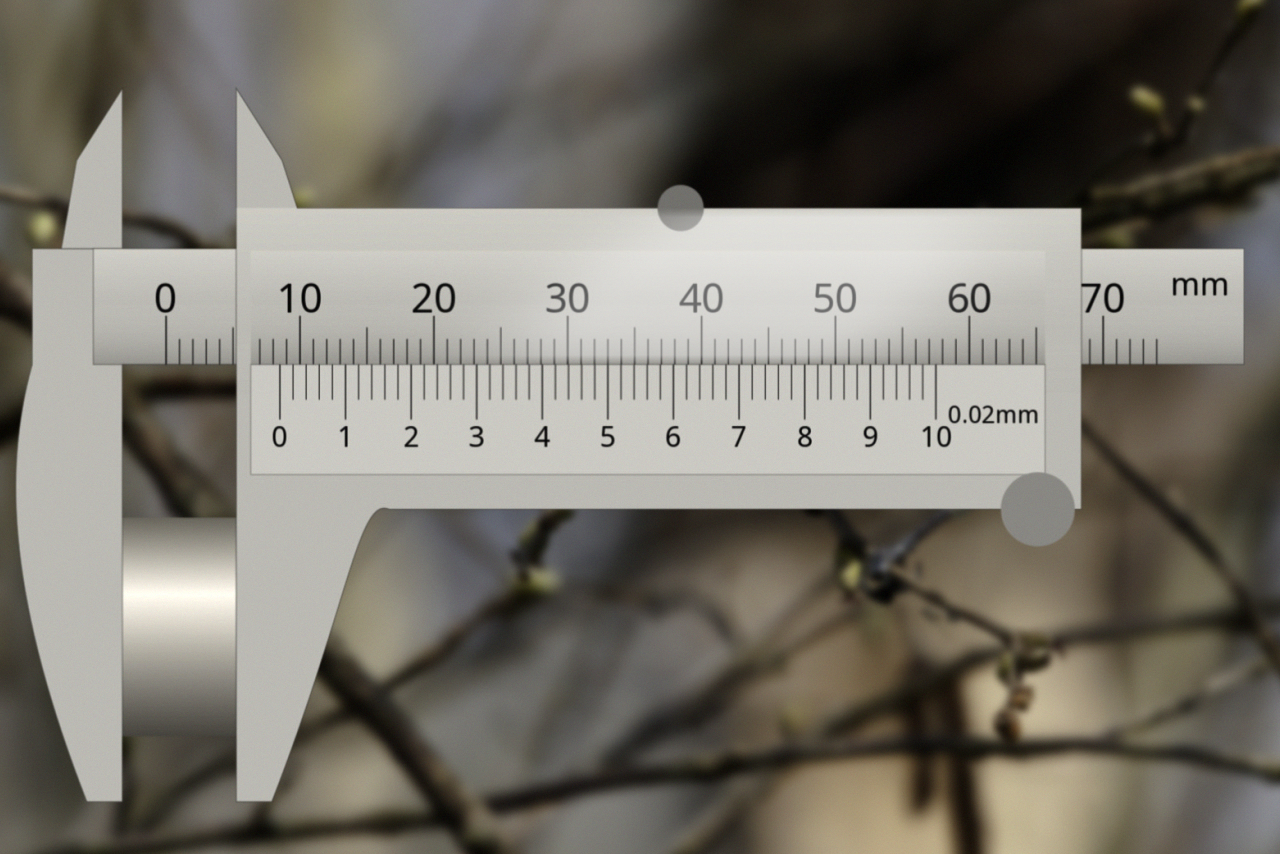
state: 8.5 mm
